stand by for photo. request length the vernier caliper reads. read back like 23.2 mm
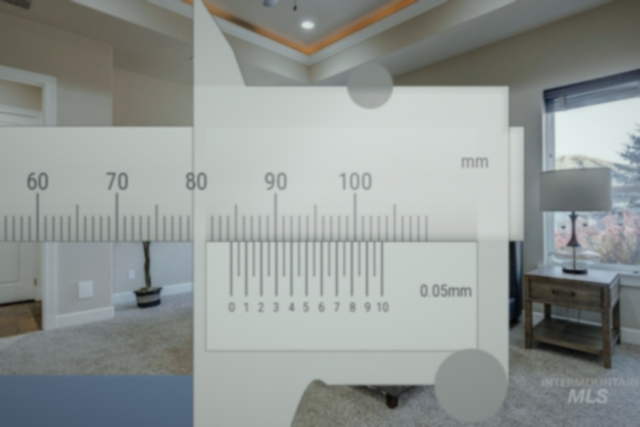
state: 84.4 mm
